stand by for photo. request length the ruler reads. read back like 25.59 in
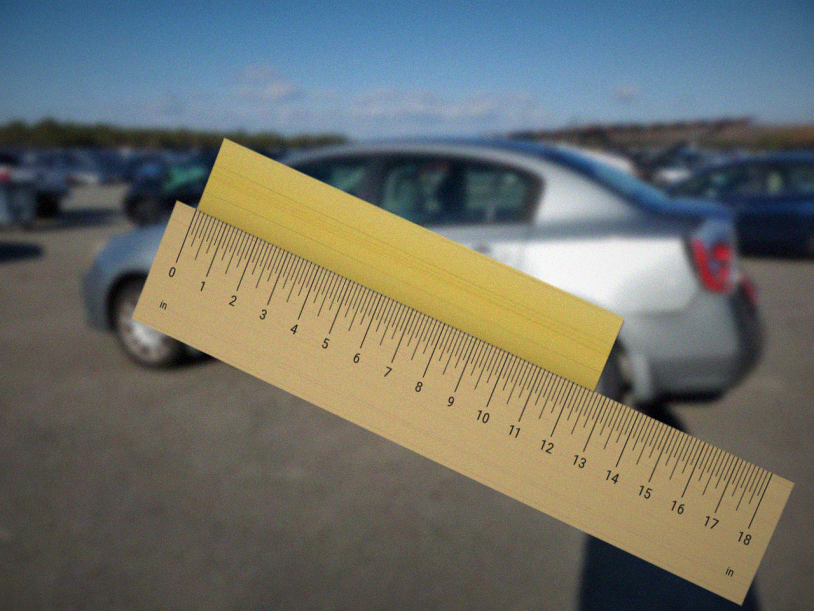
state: 12.625 in
